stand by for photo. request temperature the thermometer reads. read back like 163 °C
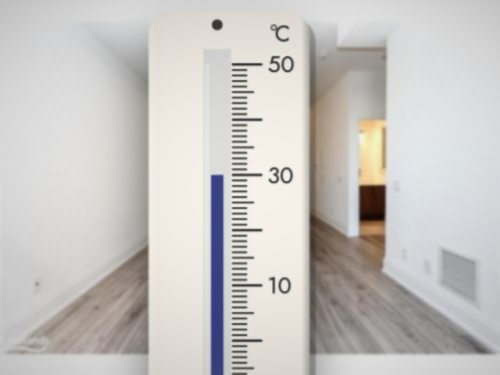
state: 30 °C
